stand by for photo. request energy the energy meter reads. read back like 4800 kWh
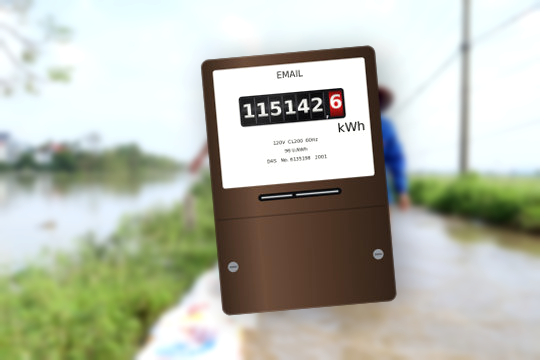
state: 115142.6 kWh
